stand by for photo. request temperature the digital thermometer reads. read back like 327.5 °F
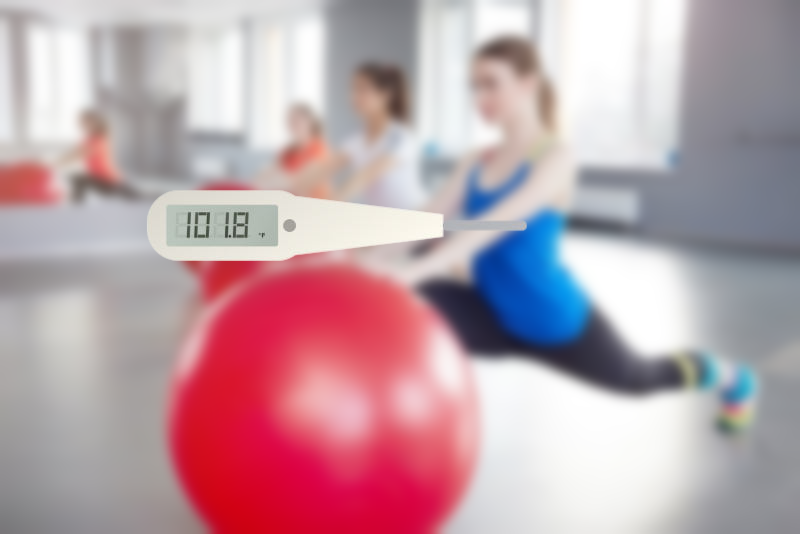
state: 101.8 °F
